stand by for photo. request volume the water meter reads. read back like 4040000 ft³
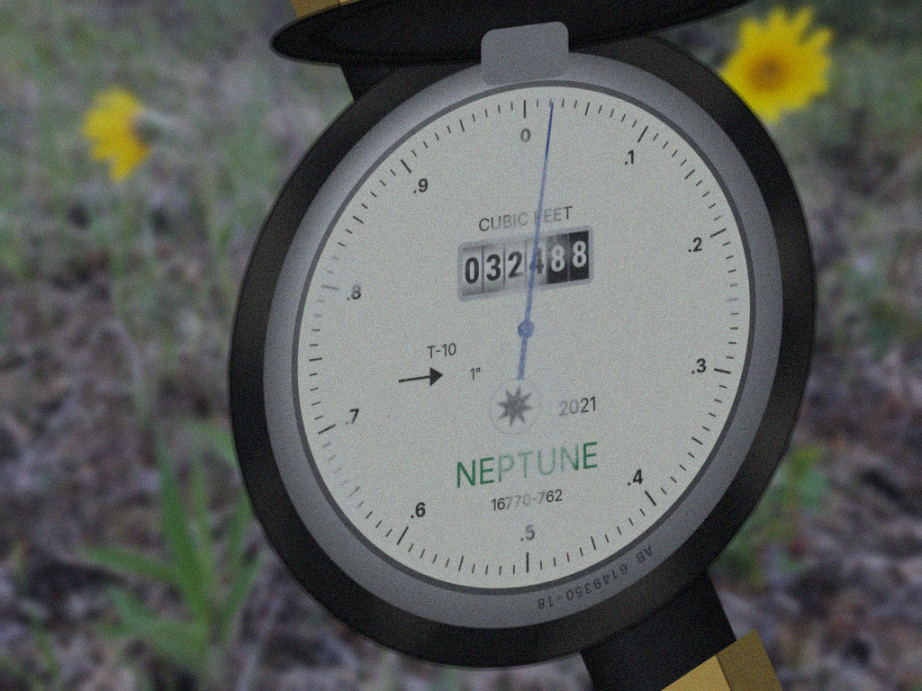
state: 32488.02 ft³
